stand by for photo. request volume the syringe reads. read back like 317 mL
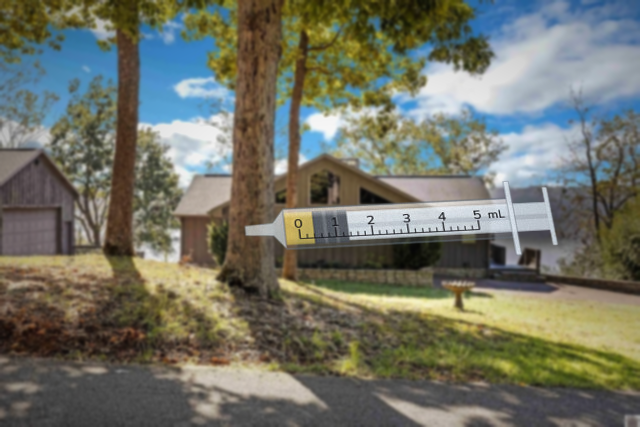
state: 0.4 mL
